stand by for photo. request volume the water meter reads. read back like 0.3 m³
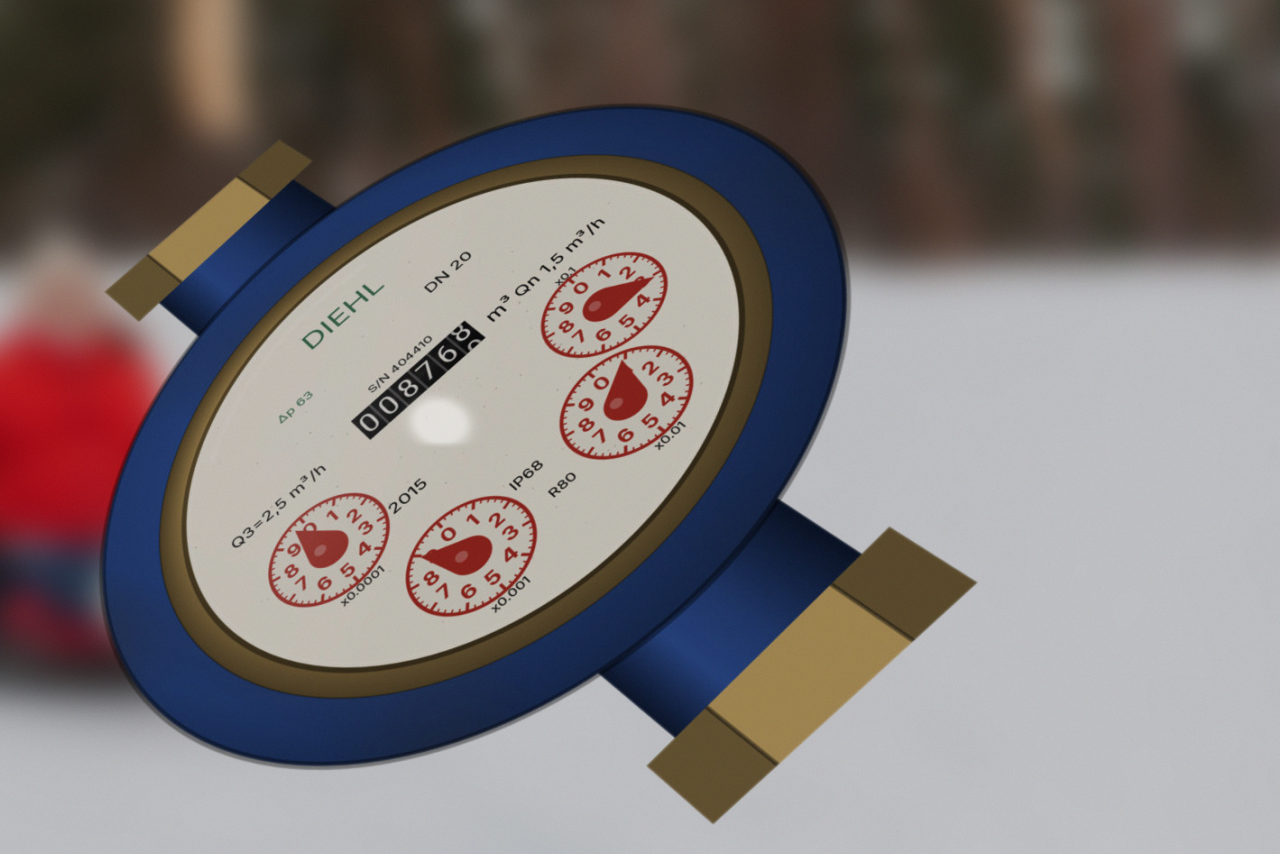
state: 8768.3089 m³
